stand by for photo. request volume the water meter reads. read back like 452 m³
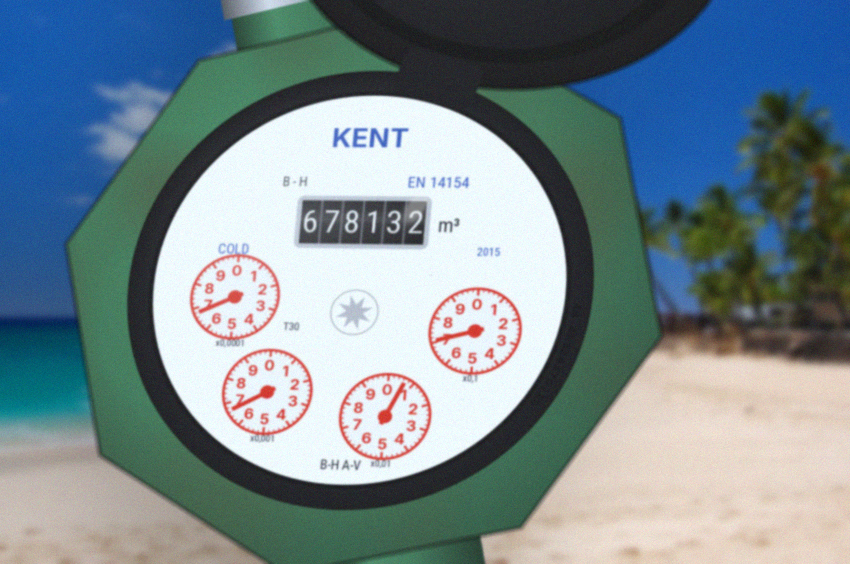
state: 678132.7066 m³
